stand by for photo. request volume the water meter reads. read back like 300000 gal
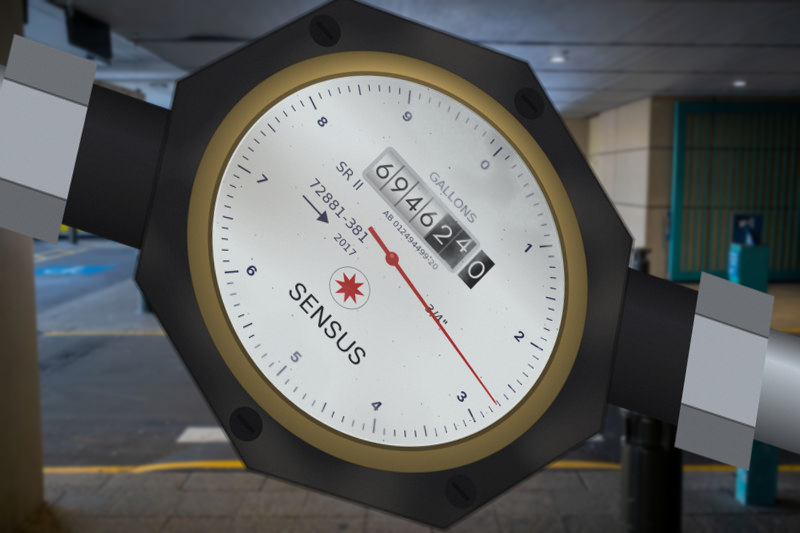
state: 6946242.7 gal
